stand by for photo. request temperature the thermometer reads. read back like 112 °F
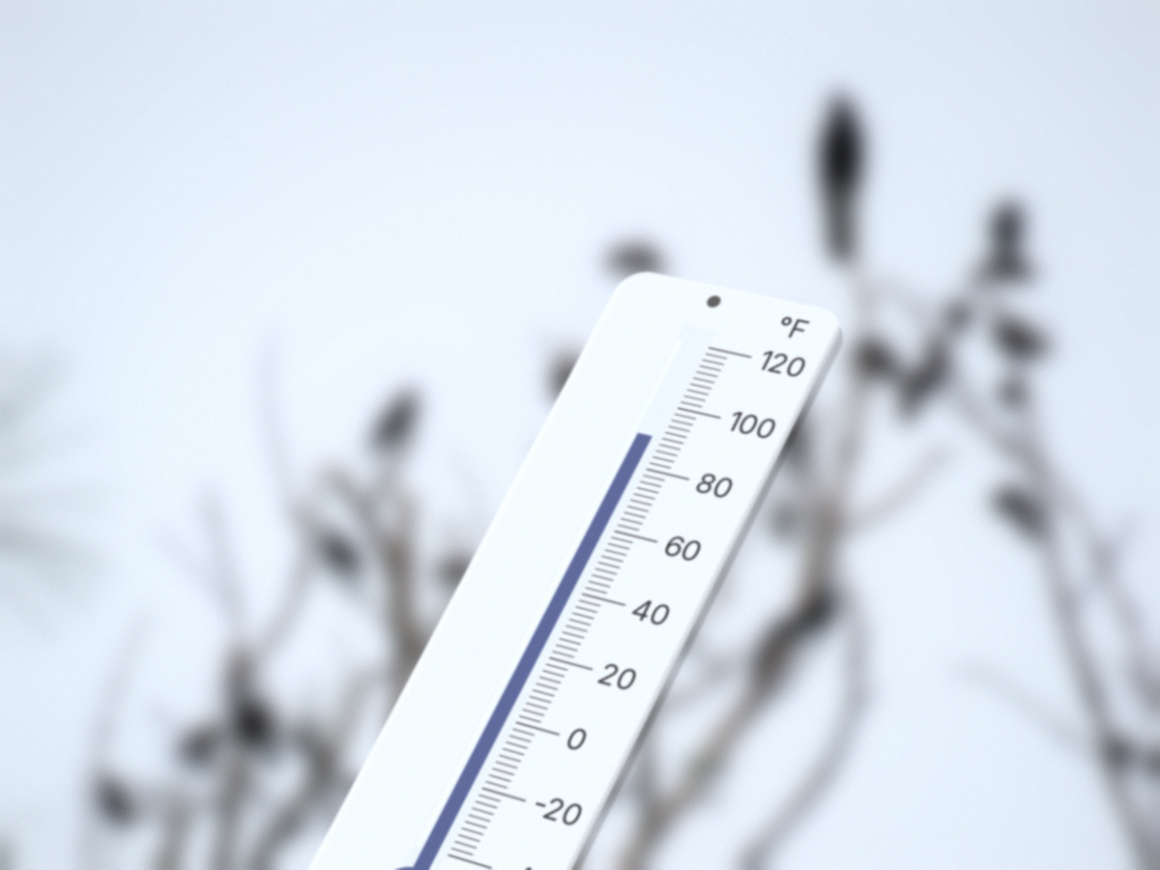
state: 90 °F
